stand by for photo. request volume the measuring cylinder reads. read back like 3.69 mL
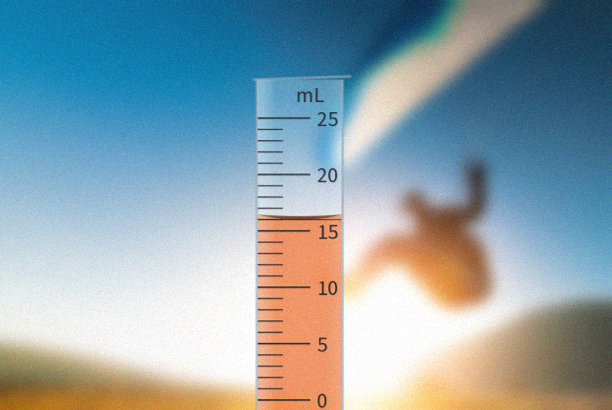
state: 16 mL
